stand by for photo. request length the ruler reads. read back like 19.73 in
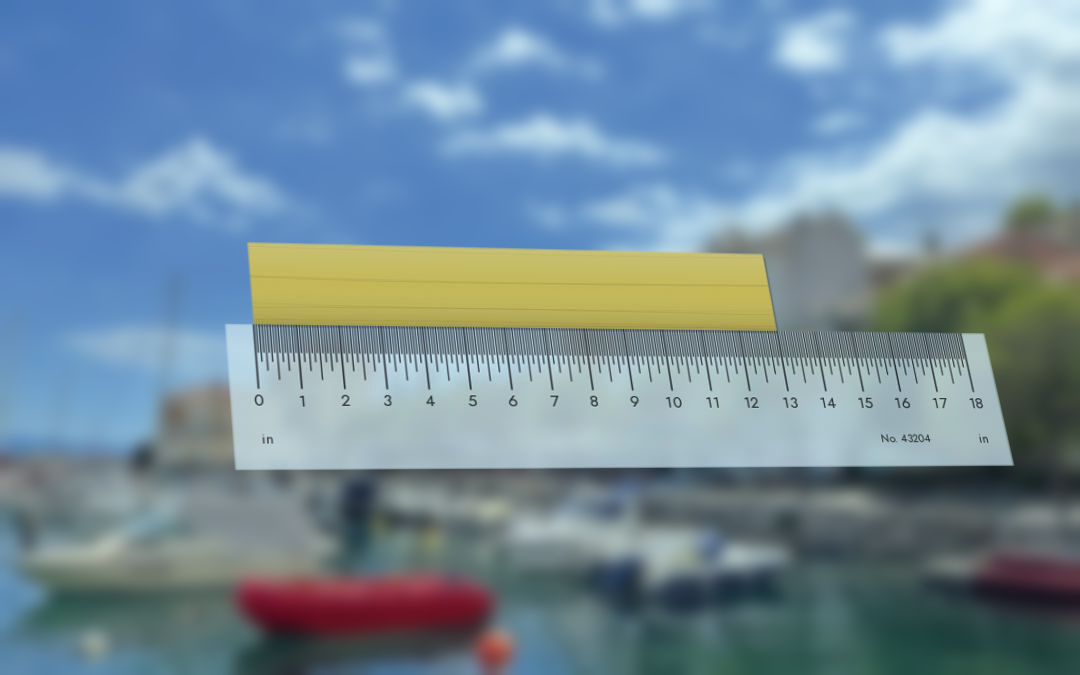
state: 13 in
